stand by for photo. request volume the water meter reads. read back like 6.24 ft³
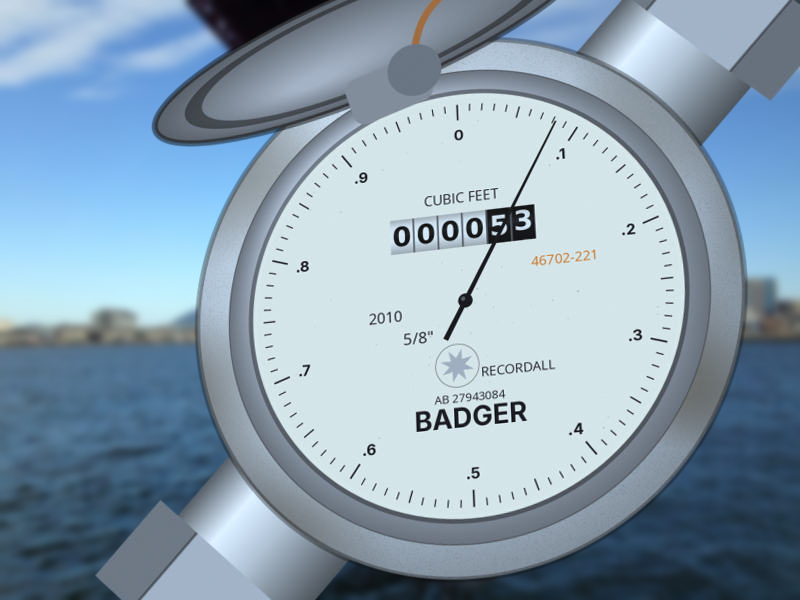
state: 53.08 ft³
